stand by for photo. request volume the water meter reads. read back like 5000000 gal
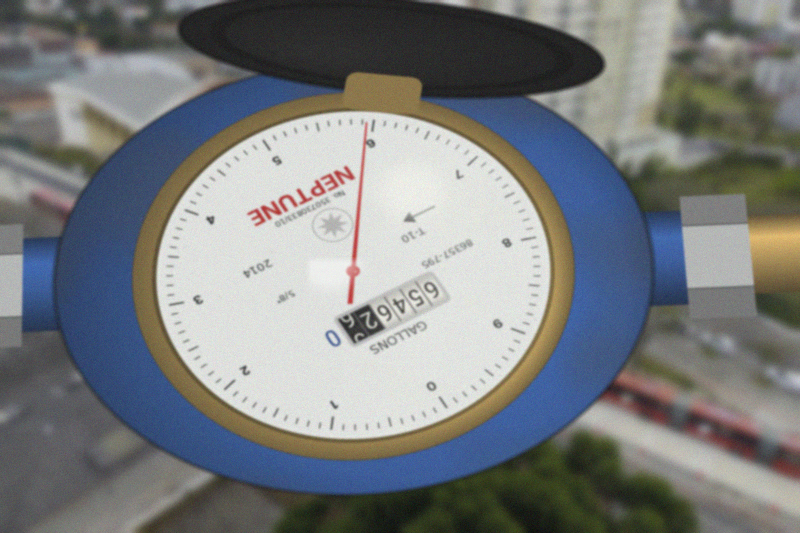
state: 6546255.9 gal
